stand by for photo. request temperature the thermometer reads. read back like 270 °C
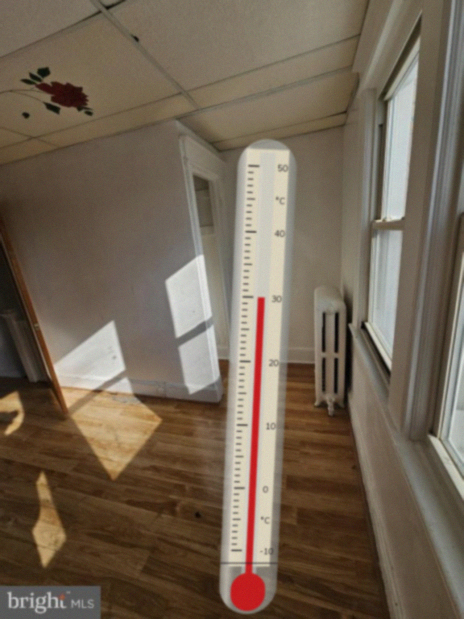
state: 30 °C
